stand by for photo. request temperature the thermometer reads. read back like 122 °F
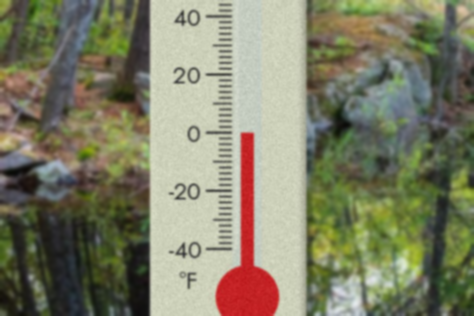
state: 0 °F
